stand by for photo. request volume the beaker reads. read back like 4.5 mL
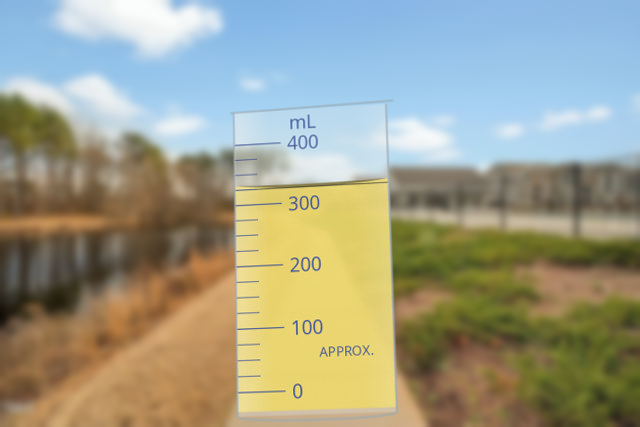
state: 325 mL
